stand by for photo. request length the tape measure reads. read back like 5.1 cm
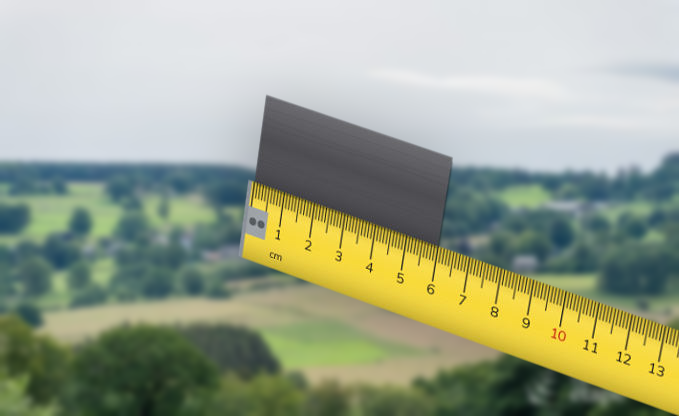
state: 6 cm
